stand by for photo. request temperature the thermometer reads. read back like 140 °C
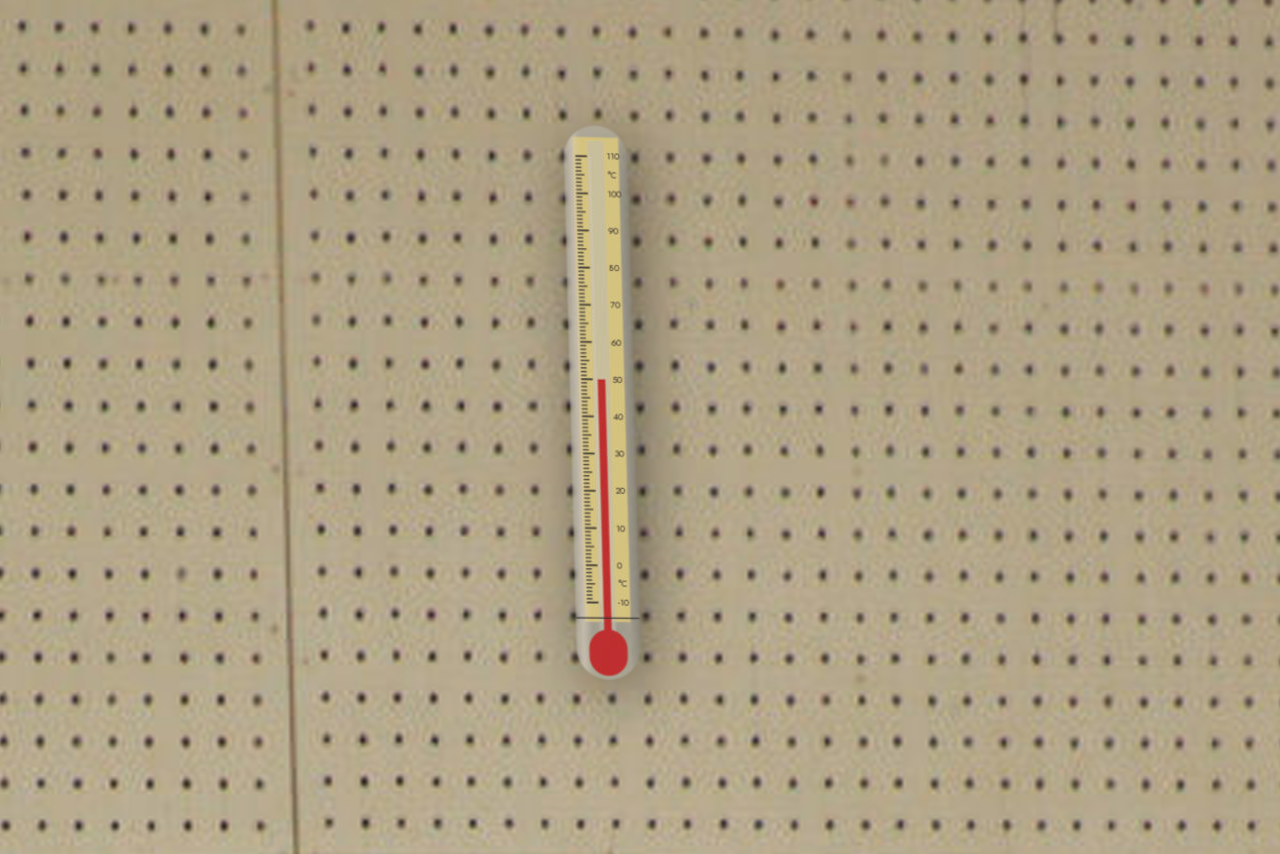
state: 50 °C
